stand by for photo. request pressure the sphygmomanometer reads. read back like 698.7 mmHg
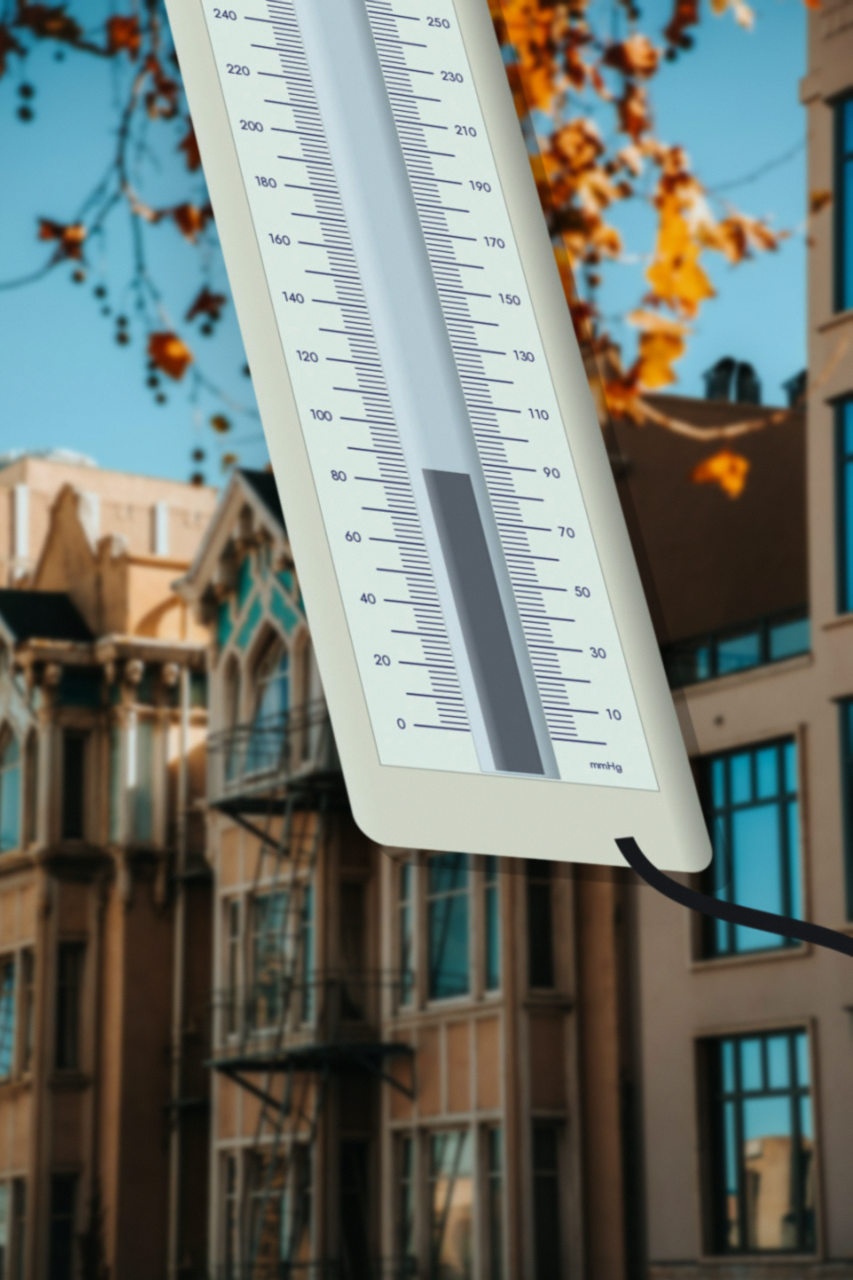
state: 86 mmHg
